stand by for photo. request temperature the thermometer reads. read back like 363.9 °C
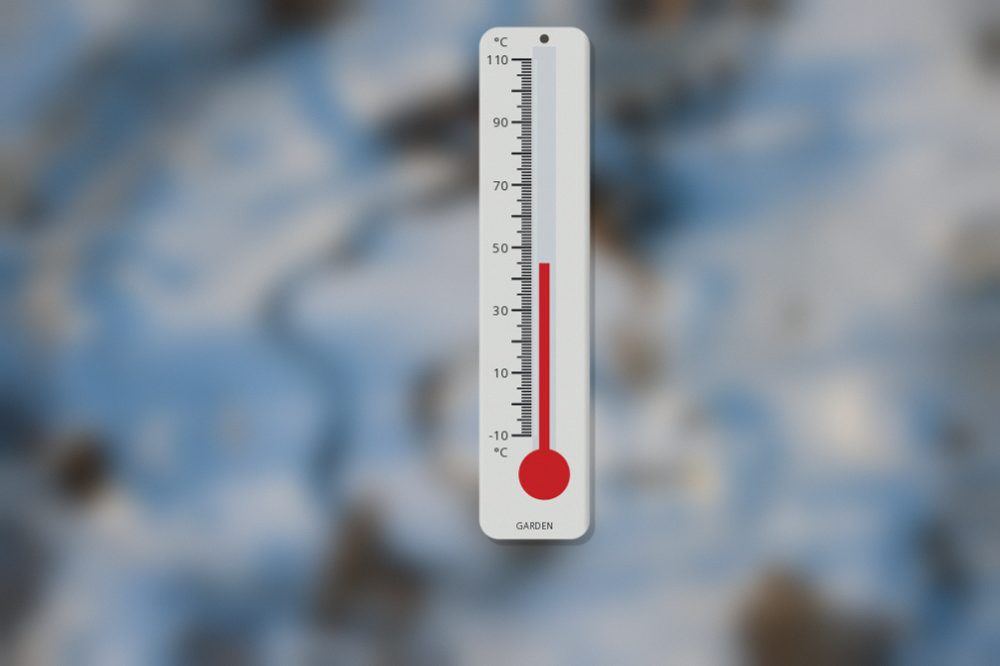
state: 45 °C
